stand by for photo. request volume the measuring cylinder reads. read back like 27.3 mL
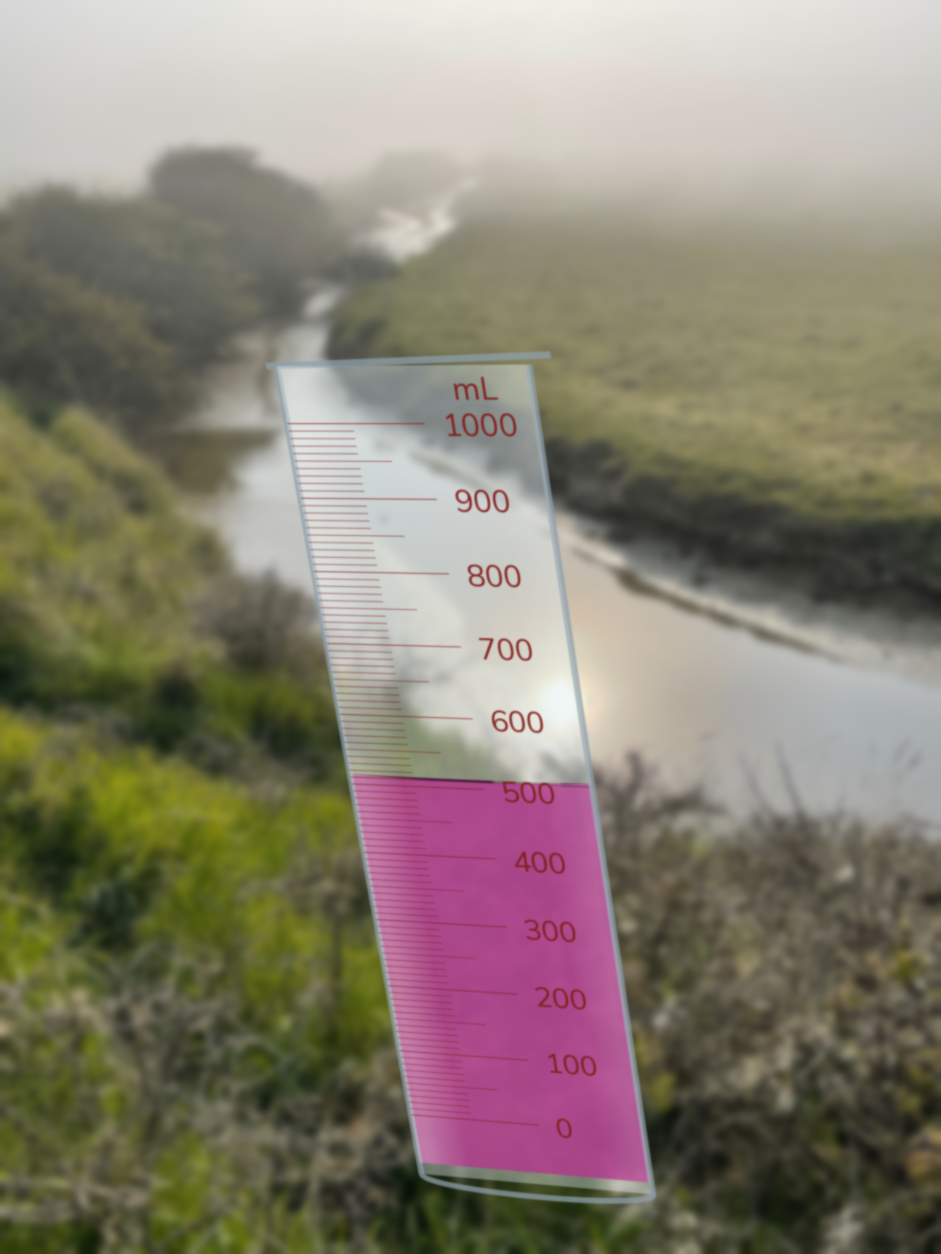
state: 510 mL
